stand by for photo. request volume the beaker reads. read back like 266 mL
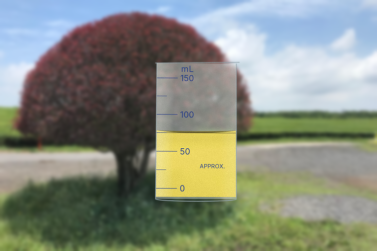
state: 75 mL
